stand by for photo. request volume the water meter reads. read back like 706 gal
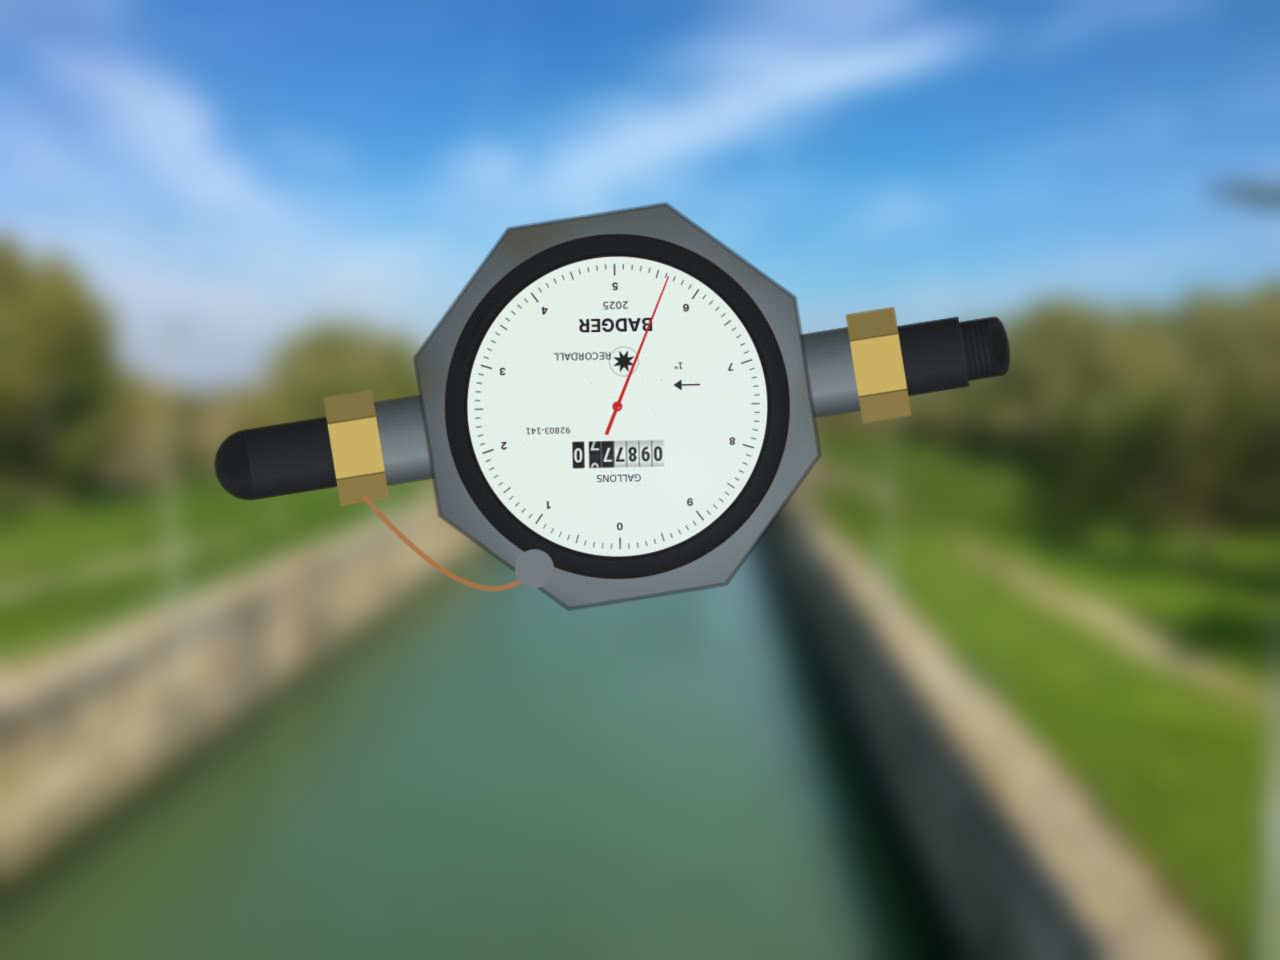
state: 987765.6 gal
